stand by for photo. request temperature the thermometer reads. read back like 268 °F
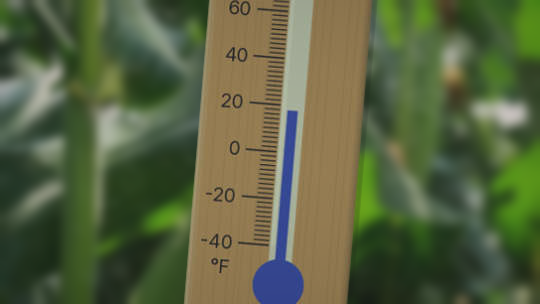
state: 18 °F
